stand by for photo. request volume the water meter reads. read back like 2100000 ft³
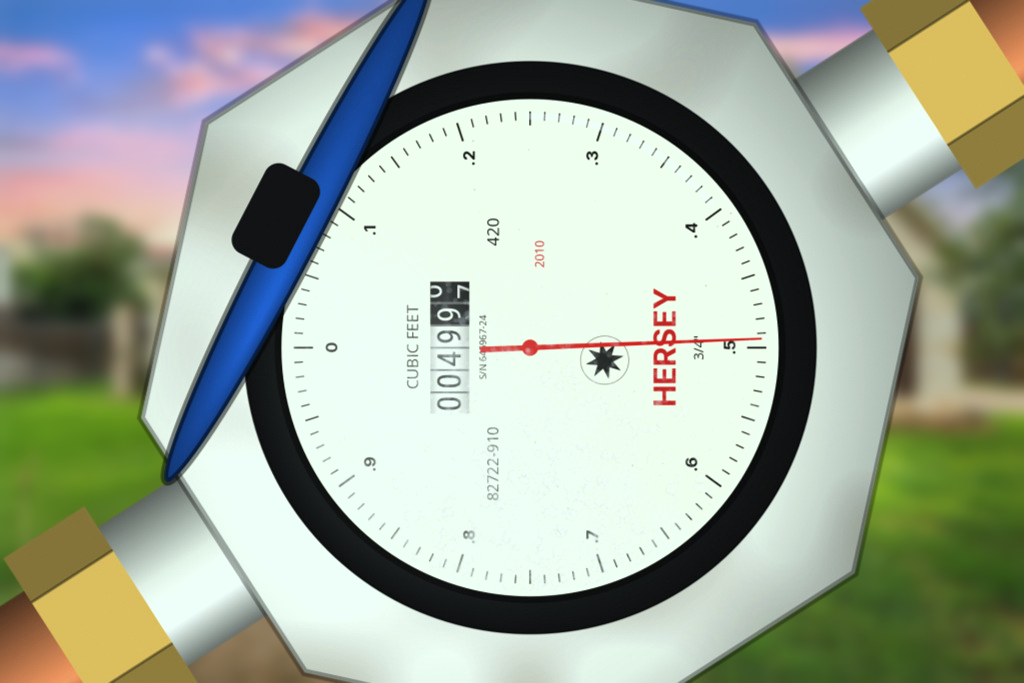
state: 4996.49 ft³
